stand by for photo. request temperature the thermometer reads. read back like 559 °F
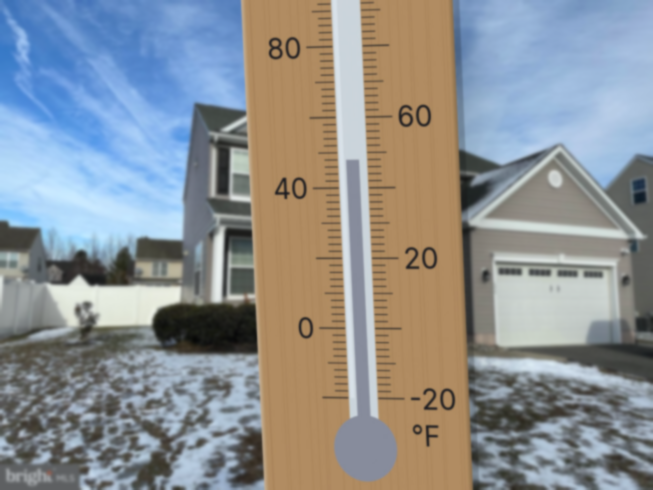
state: 48 °F
